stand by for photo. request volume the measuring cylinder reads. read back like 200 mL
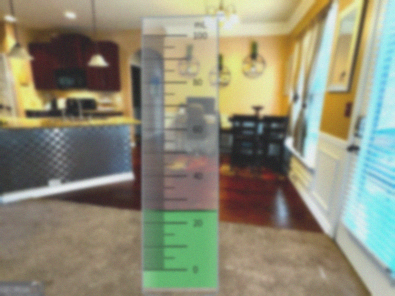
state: 25 mL
